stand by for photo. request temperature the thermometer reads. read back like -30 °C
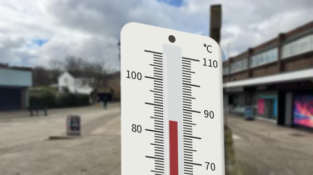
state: 85 °C
